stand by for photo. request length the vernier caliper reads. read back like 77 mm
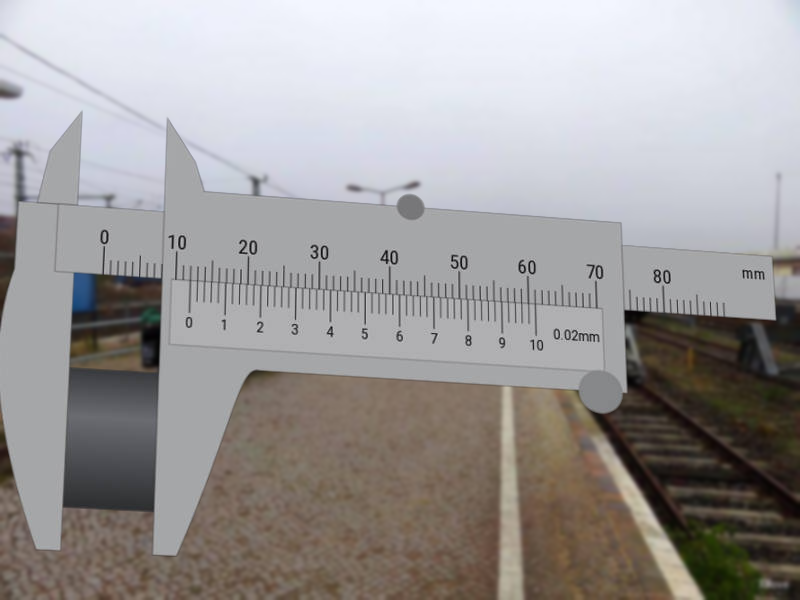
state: 12.0 mm
